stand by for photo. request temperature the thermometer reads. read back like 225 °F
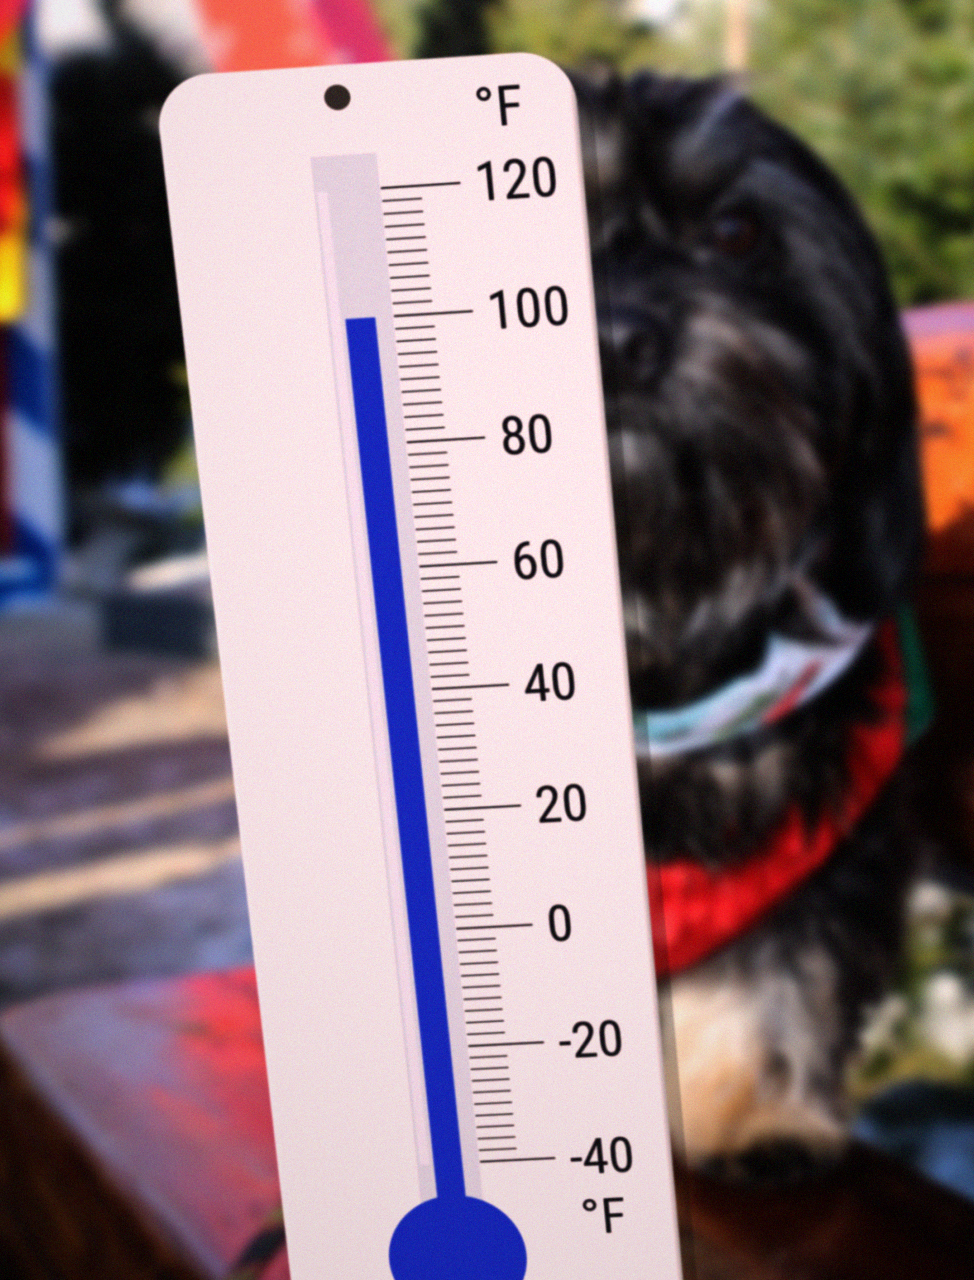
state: 100 °F
